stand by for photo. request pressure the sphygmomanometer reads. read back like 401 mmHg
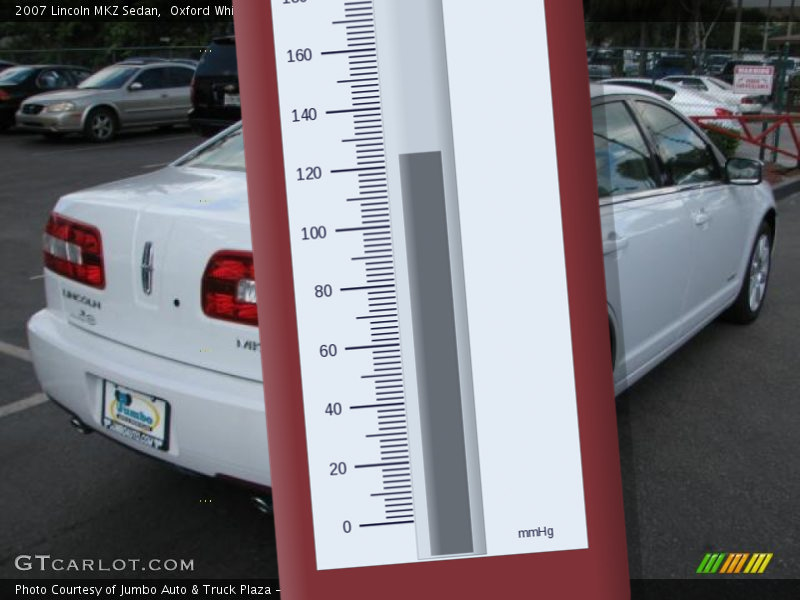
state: 124 mmHg
